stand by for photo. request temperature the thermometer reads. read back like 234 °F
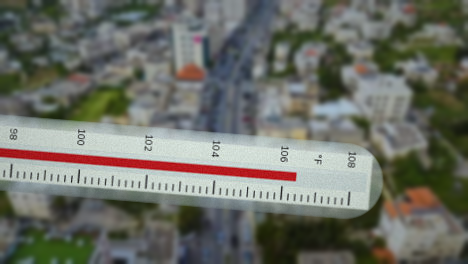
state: 106.4 °F
